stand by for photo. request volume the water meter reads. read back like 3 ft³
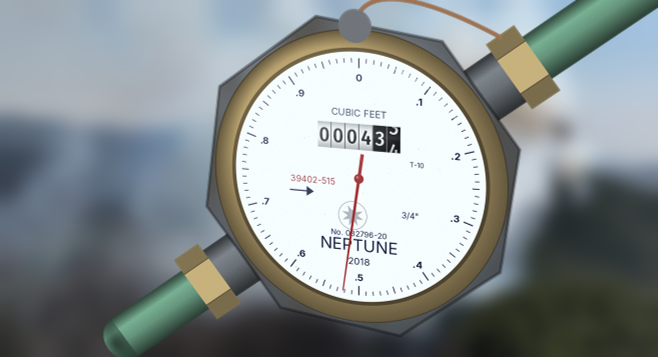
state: 433.52 ft³
